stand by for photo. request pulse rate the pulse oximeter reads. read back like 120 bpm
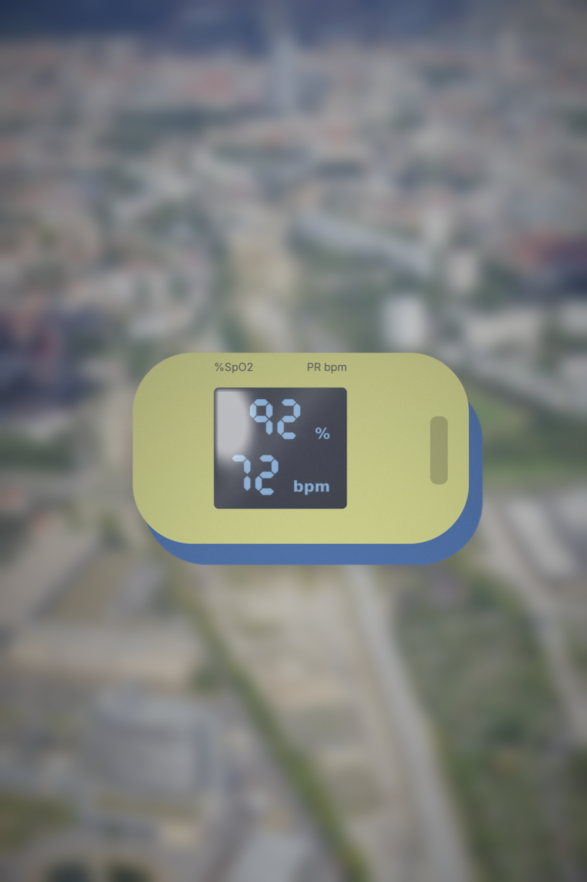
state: 72 bpm
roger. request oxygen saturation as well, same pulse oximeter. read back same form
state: 92 %
